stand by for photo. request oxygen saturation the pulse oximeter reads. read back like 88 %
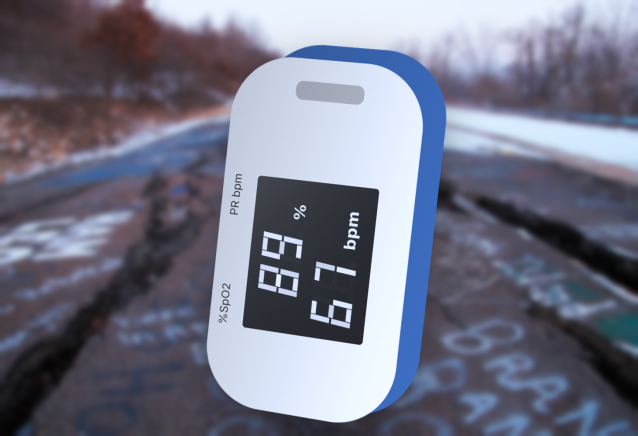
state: 89 %
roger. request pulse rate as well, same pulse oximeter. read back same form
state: 67 bpm
